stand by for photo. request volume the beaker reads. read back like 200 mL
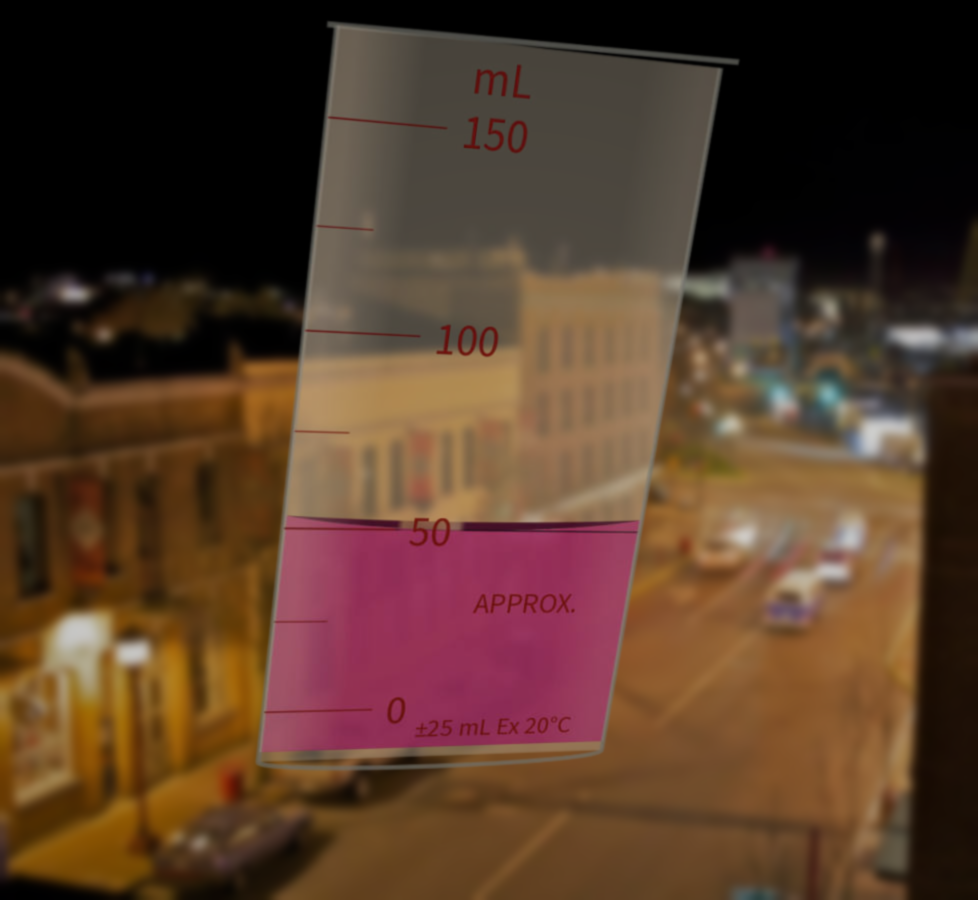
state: 50 mL
